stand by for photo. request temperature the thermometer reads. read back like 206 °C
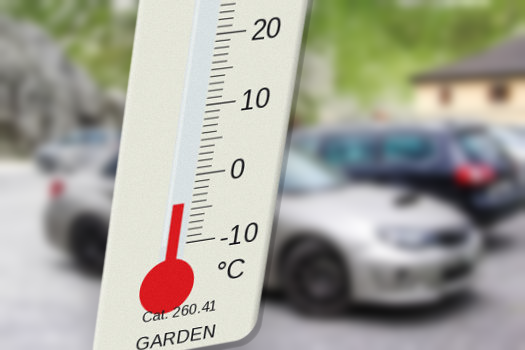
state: -4 °C
